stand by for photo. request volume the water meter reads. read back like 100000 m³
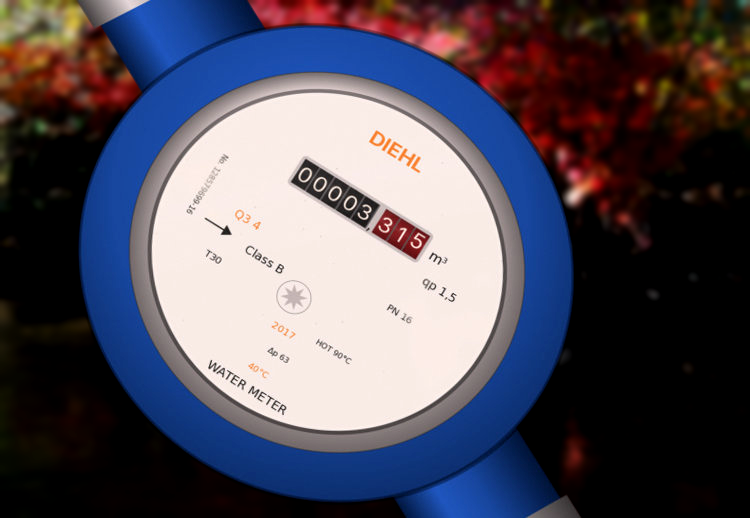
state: 3.315 m³
